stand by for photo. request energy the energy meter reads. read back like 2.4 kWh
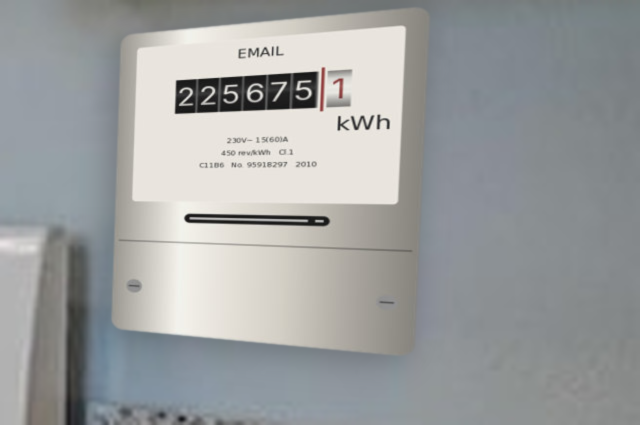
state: 225675.1 kWh
